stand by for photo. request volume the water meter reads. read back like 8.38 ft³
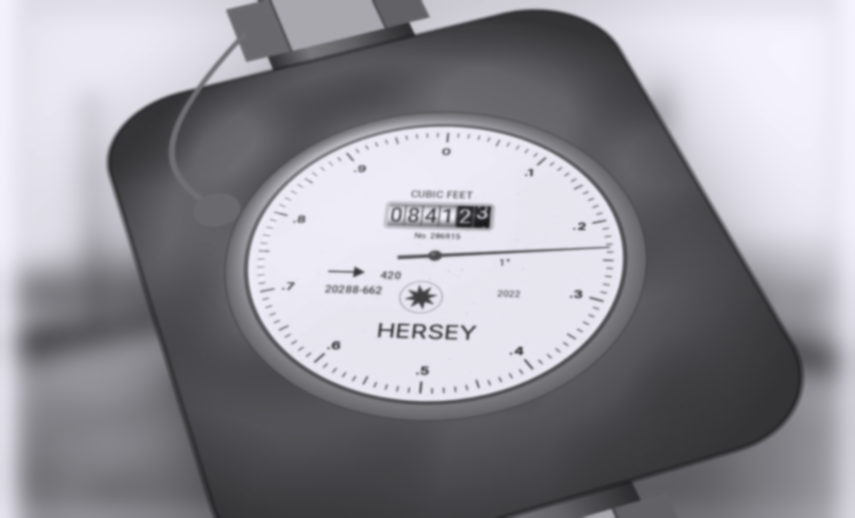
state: 84123.23 ft³
